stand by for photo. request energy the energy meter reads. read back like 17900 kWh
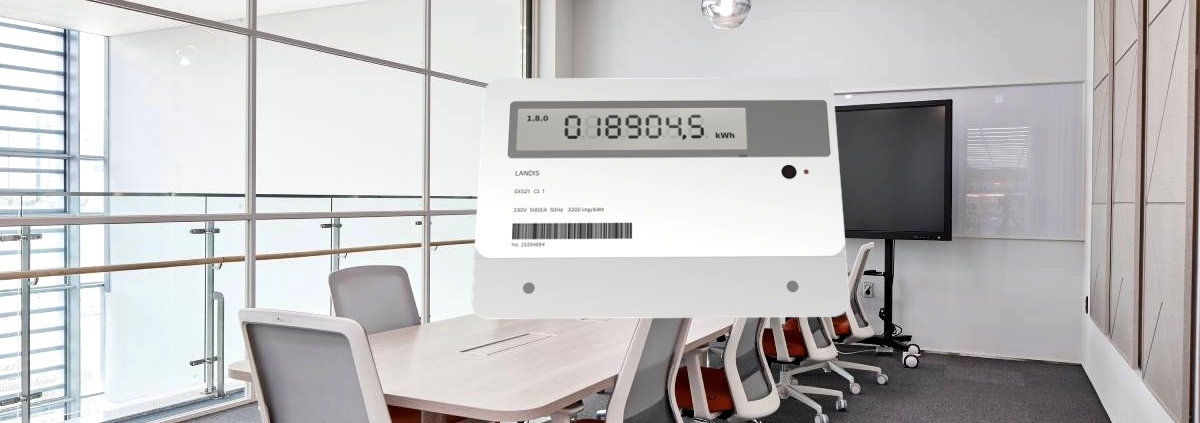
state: 18904.5 kWh
